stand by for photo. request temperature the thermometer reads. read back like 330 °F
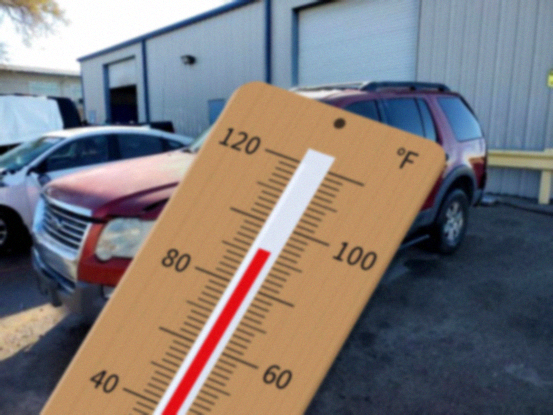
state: 92 °F
